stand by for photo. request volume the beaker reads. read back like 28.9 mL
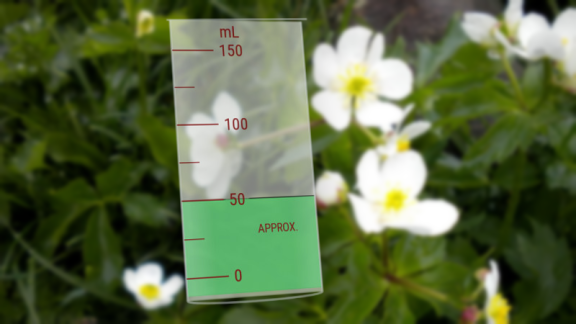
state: 50 mL
